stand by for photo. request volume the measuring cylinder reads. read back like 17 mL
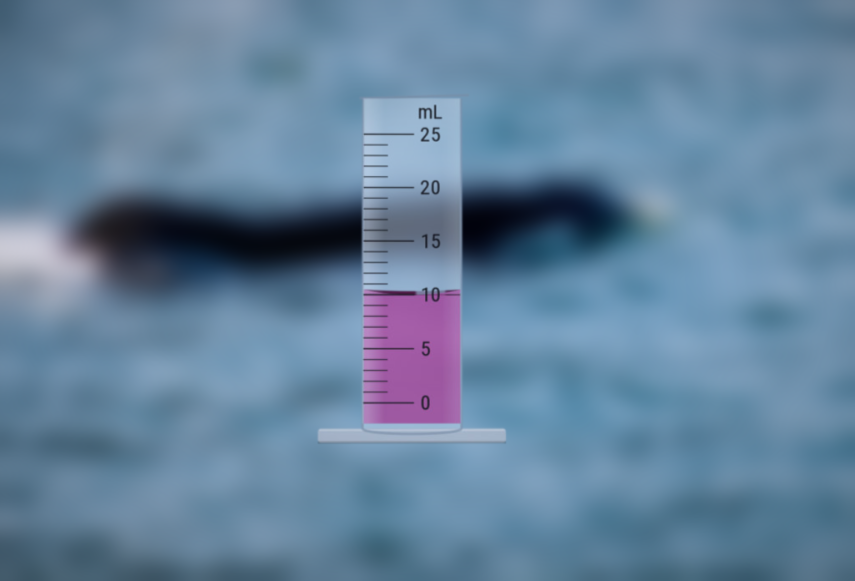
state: 10 mL
